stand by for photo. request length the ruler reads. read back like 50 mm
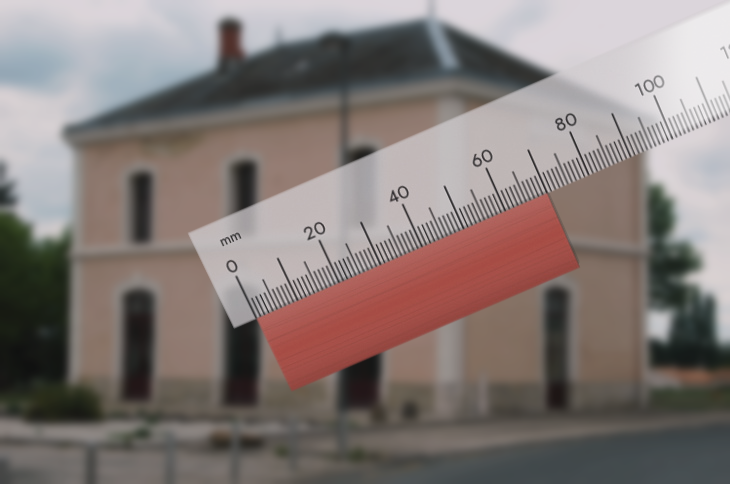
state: 70 mm
